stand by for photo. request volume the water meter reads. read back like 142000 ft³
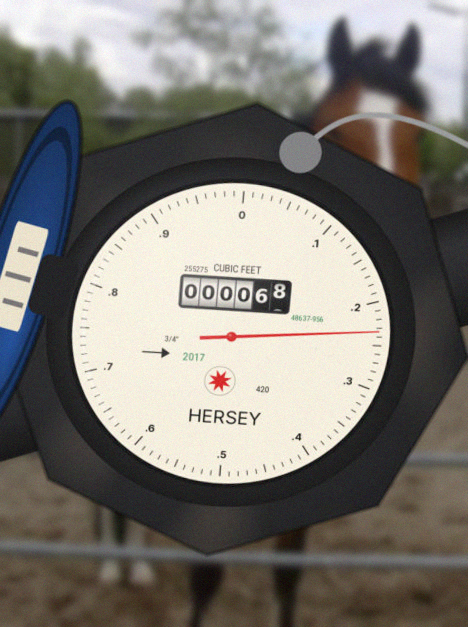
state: 68.23 ft³
